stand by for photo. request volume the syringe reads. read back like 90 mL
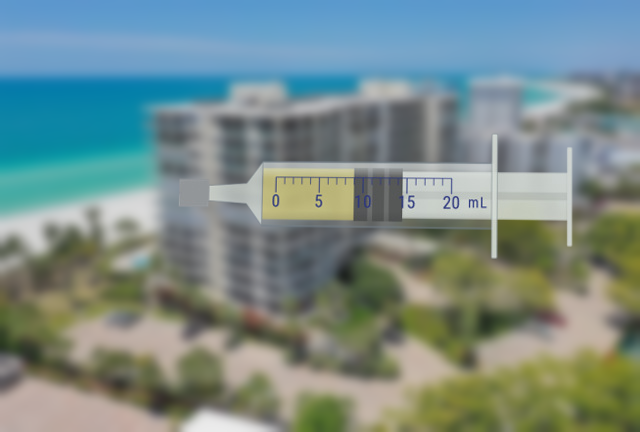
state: 9 mL
